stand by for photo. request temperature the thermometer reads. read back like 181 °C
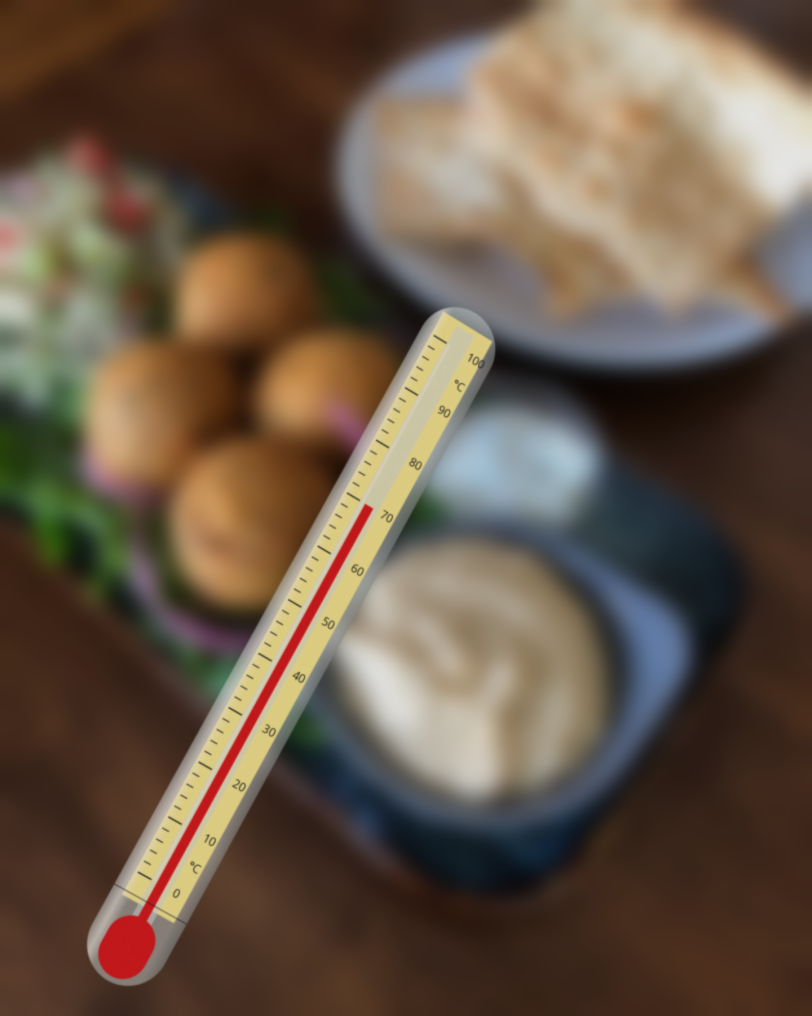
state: 70 °C
